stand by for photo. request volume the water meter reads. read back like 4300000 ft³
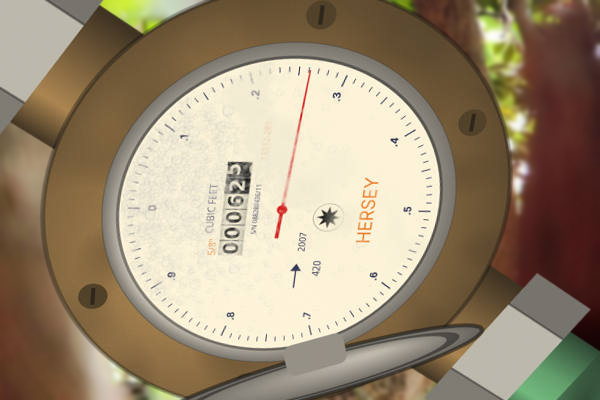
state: 625.26 ft³
